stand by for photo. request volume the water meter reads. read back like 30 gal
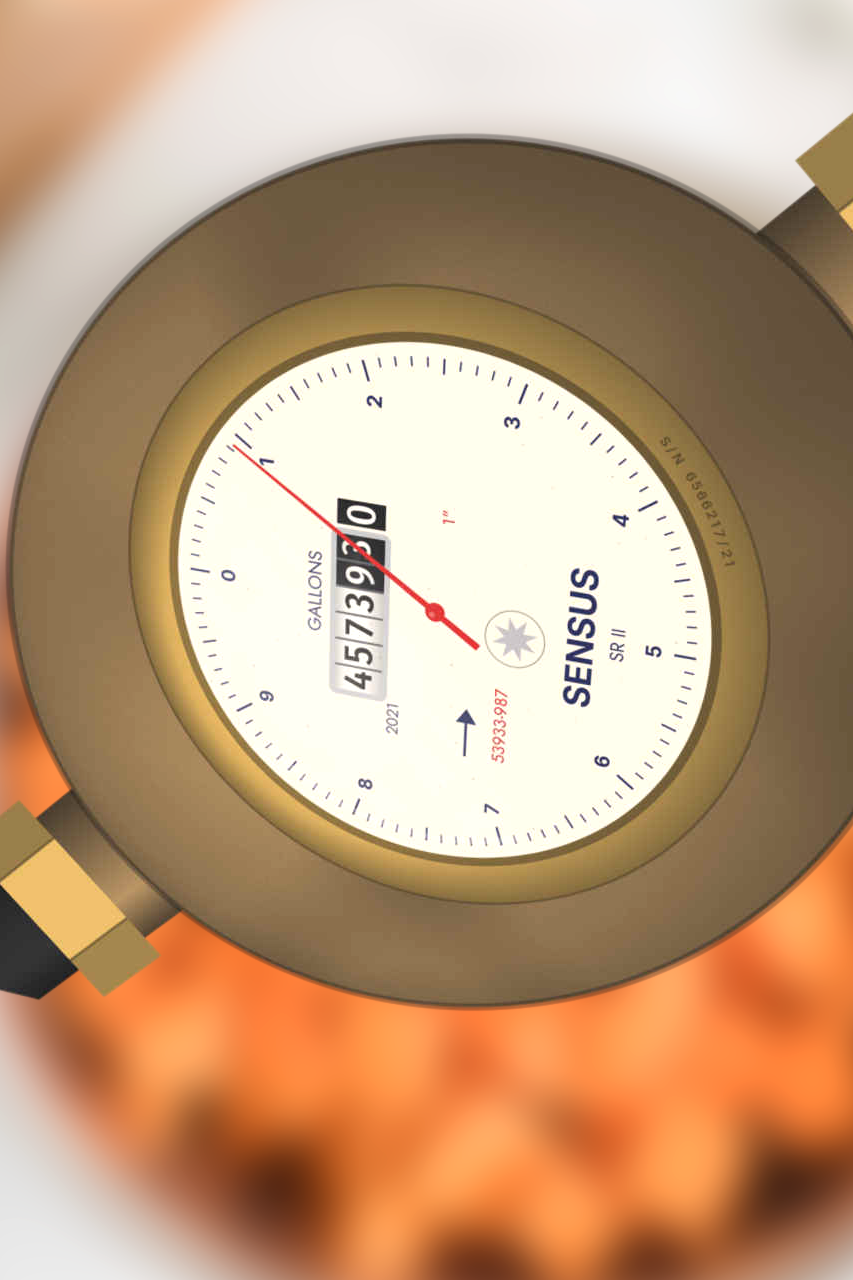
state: 4573930.9 gal
